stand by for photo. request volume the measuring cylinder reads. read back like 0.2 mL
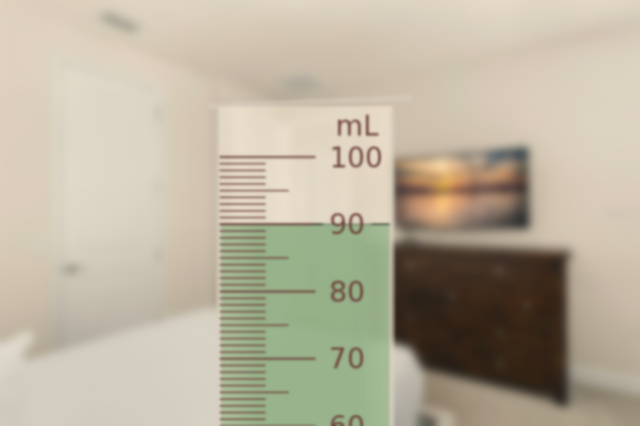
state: 90 mL
